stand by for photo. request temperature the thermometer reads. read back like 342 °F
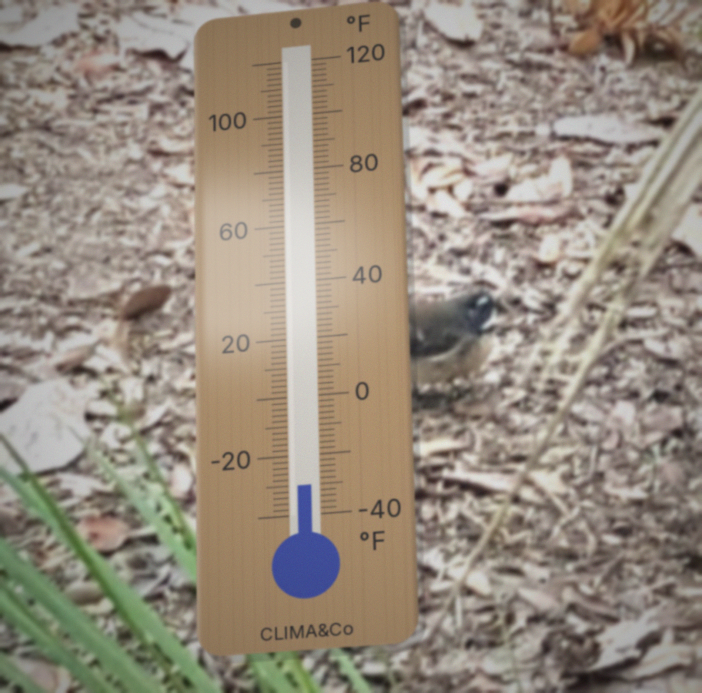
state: -30 °F
